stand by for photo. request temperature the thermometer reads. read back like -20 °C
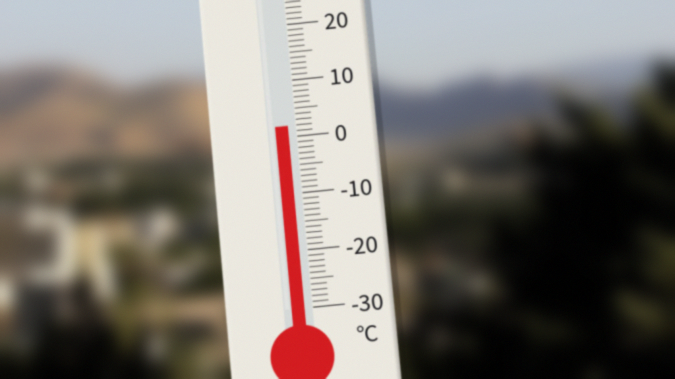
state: 2 °C
